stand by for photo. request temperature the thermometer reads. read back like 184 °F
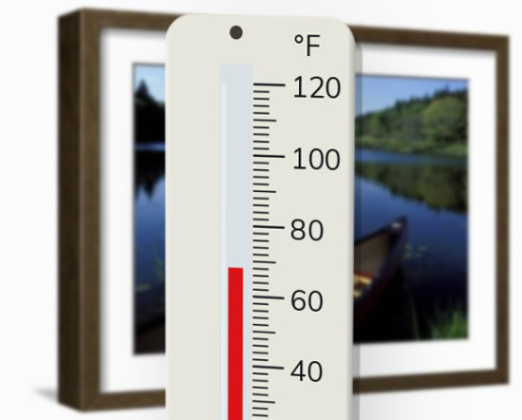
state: 68 °F
